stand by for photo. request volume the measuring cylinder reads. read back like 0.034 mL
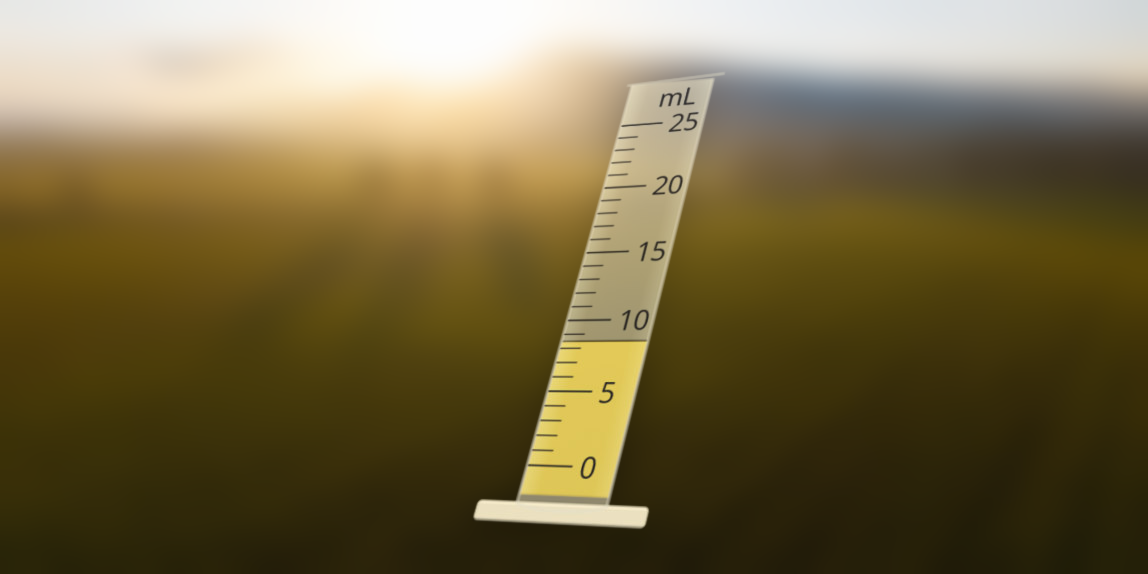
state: 8.5 mL
